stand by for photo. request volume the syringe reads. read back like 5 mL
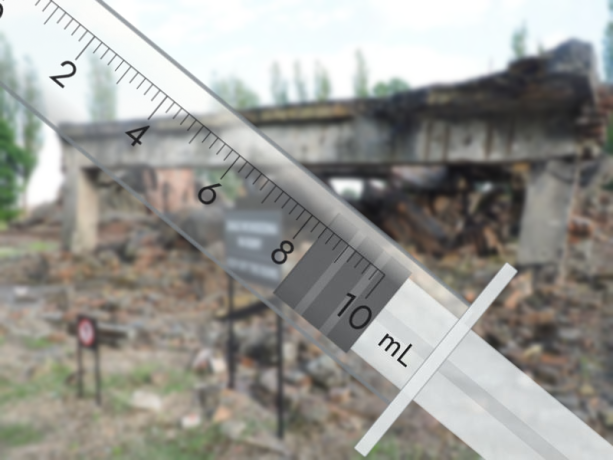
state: 8.4 mL
